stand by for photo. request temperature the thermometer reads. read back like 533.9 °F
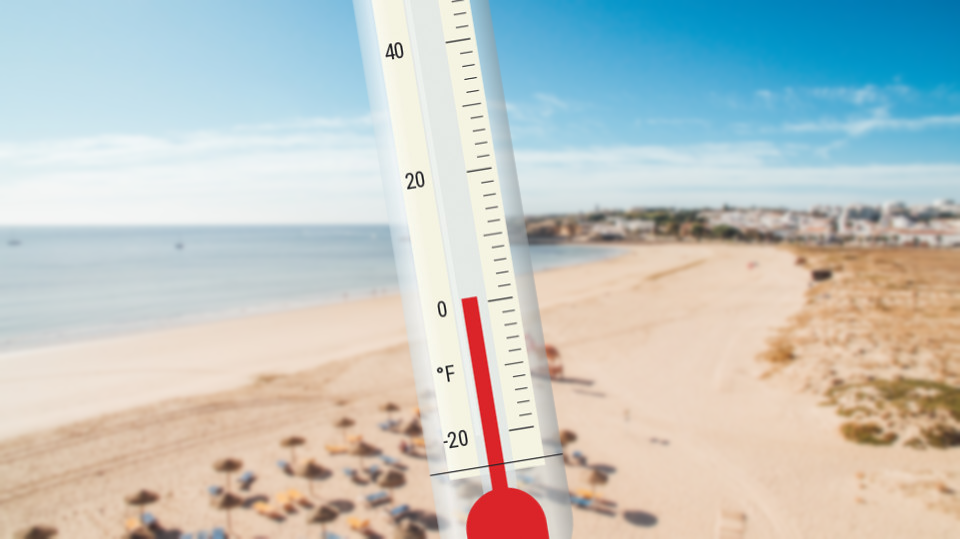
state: 1 °F
